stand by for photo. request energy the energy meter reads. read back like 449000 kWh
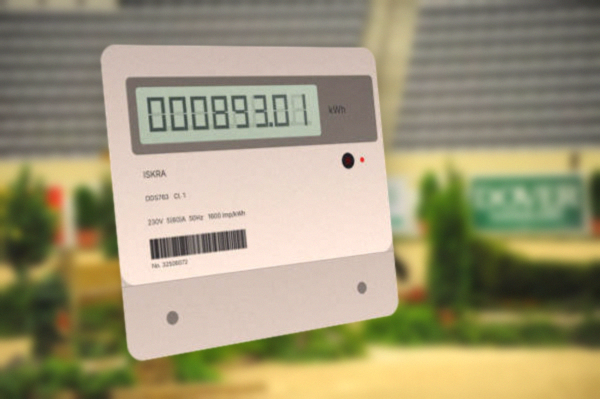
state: 893.01 kWh
